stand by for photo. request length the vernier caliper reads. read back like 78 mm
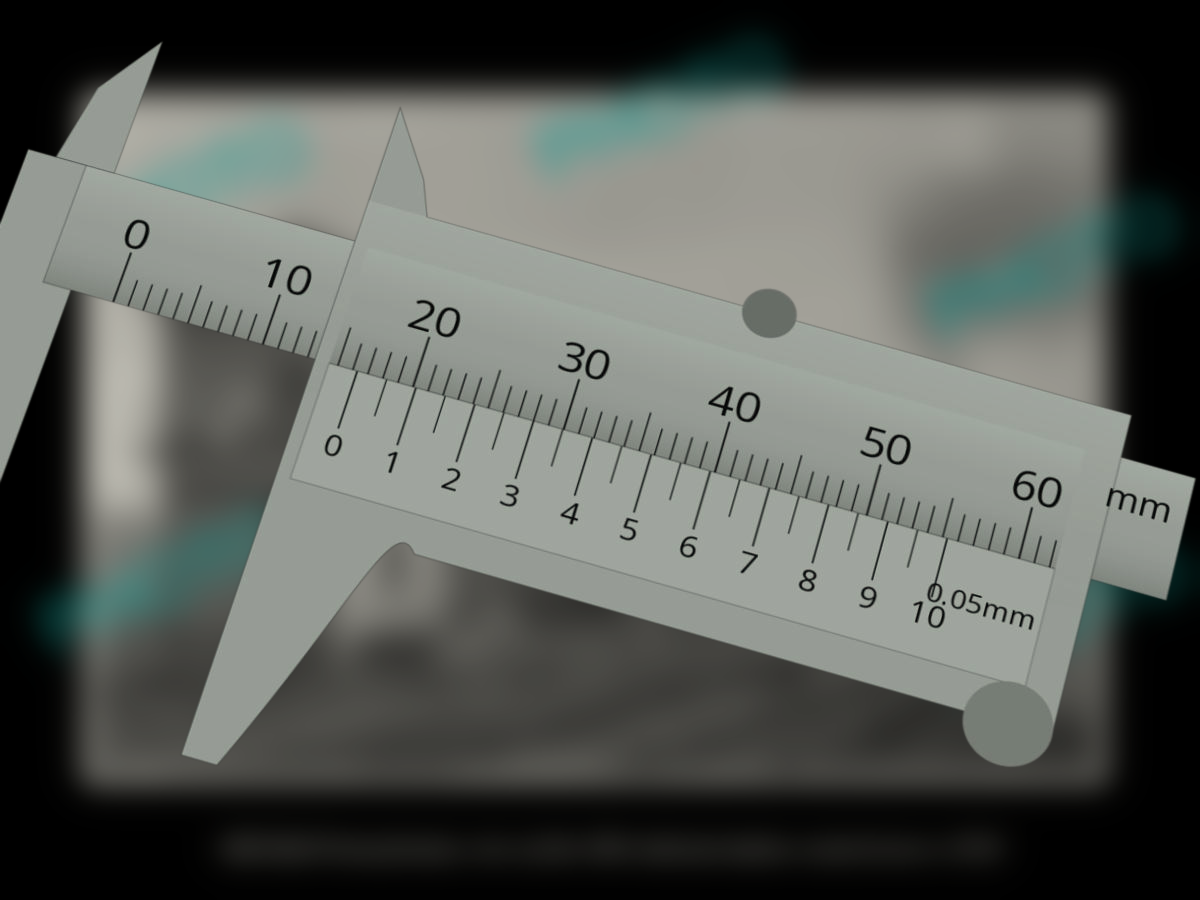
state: 16.3 mm
